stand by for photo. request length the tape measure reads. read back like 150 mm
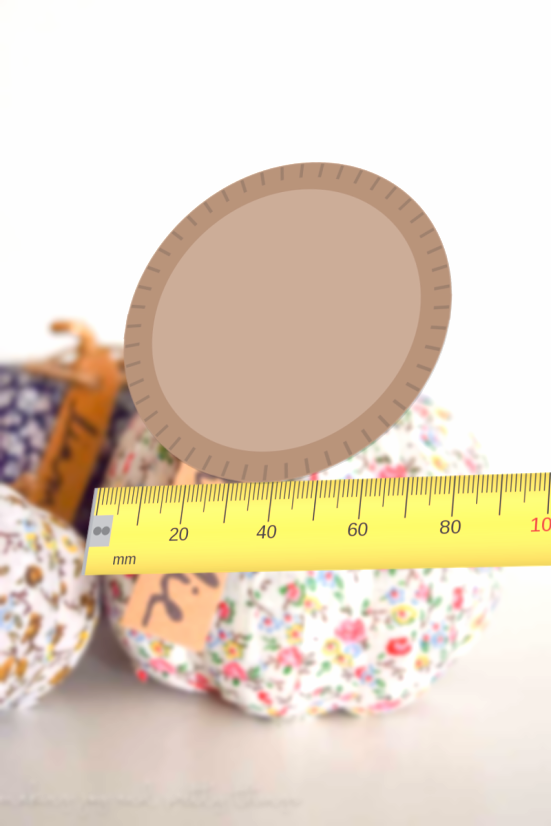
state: 76 mm
